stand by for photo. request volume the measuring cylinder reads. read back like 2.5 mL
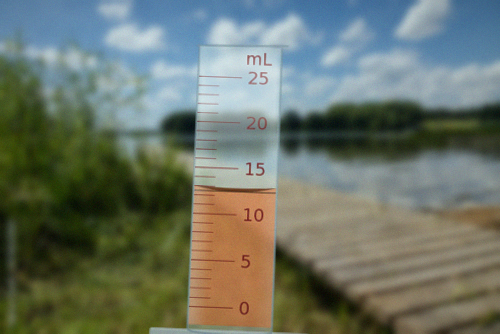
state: 12.5 mL
